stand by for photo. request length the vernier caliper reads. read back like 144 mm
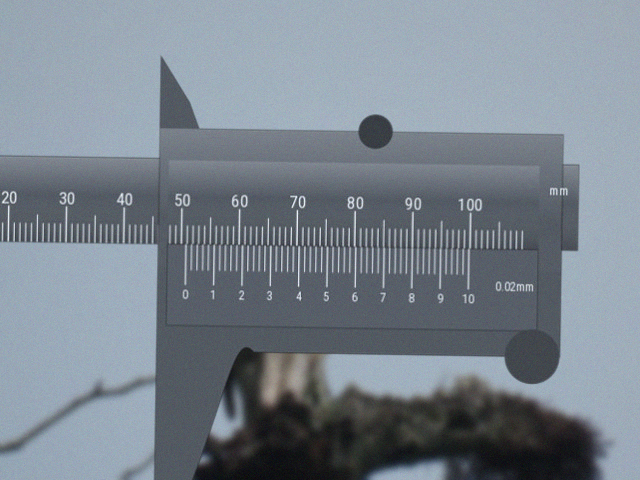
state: 50.8 mm
